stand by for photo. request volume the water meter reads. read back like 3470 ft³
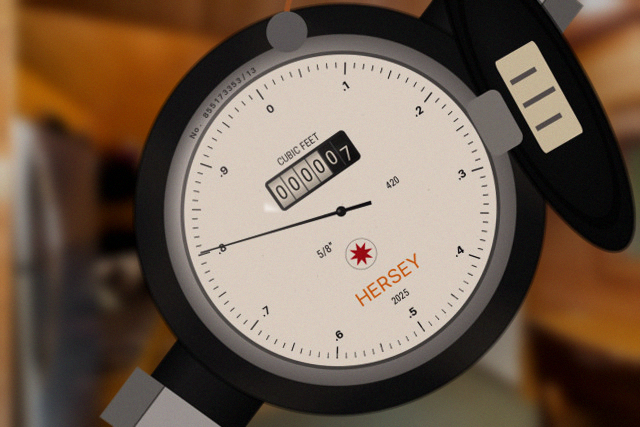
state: 6.80 ft³
